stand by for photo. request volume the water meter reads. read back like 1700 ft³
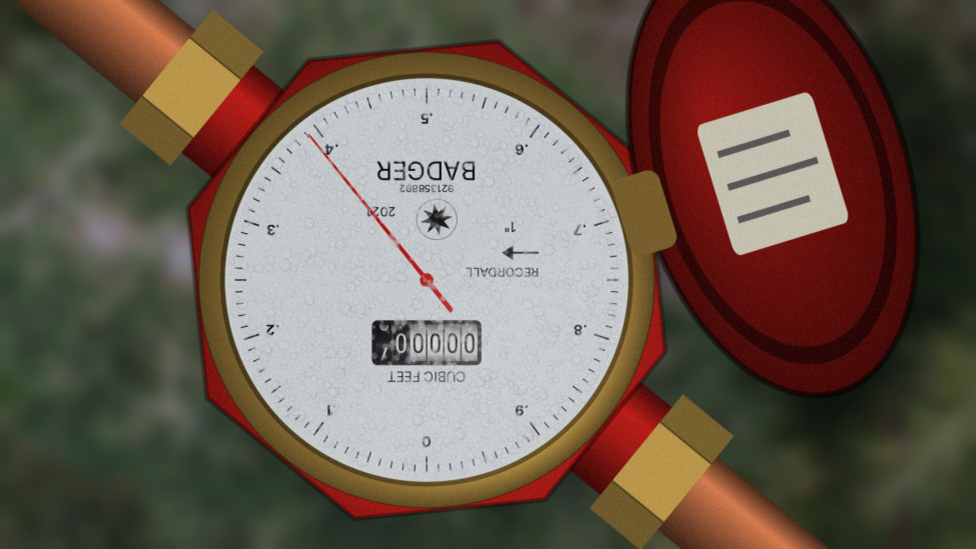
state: 7.39 ft³
